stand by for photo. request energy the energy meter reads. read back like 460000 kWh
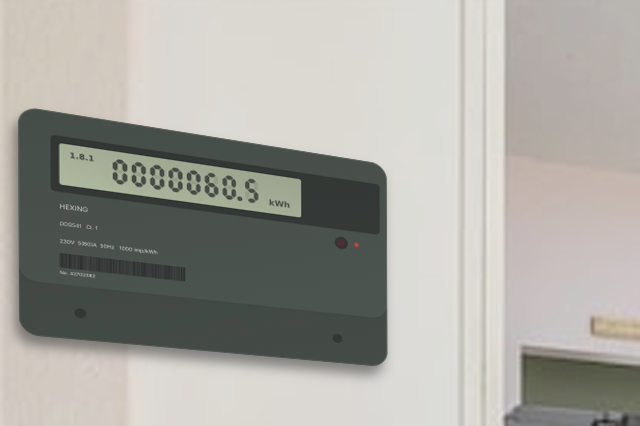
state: 60.5 kWh
